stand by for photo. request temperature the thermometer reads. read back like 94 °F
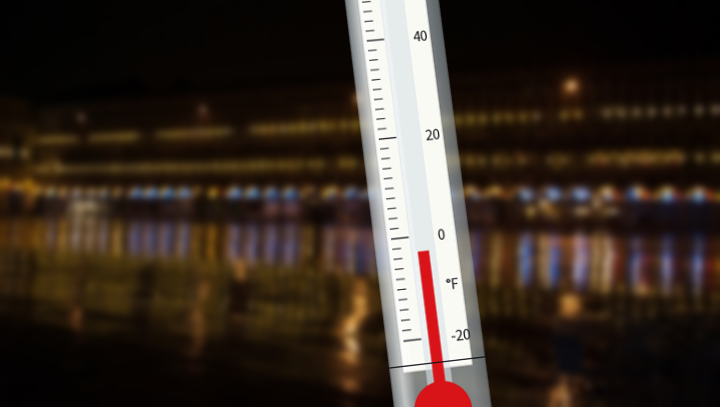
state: -3 °F
